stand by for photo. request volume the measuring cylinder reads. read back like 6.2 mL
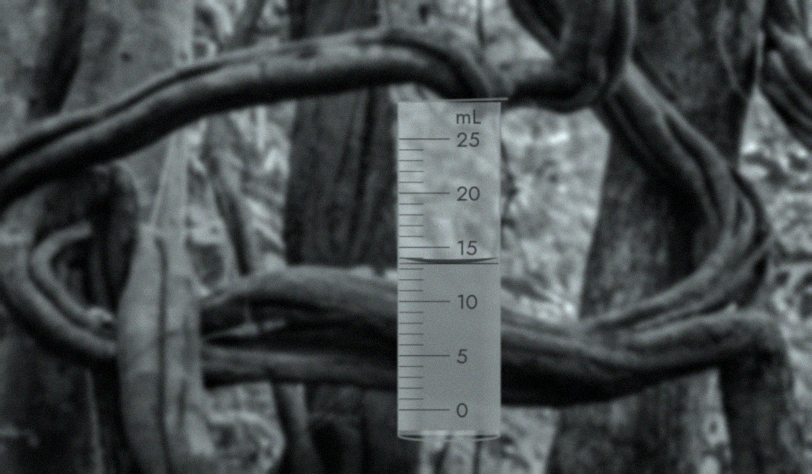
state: 13.5 mL
